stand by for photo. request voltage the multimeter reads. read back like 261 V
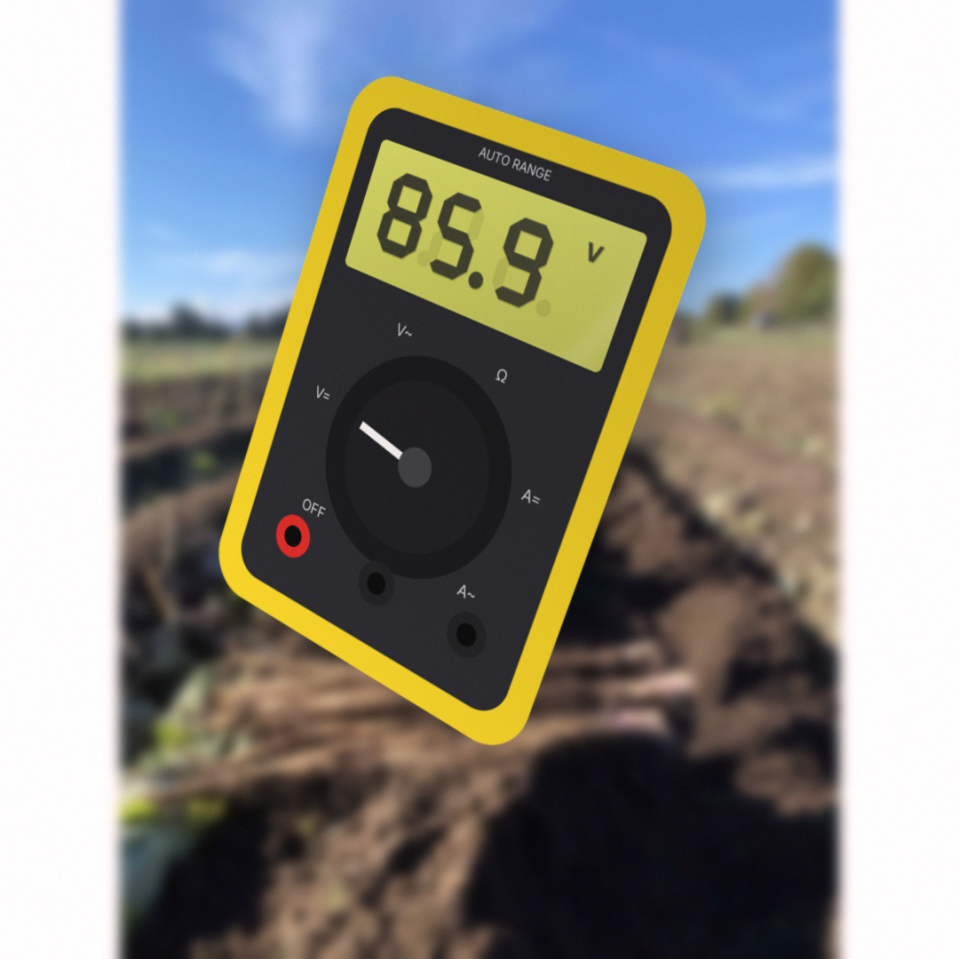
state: 85.9 V
